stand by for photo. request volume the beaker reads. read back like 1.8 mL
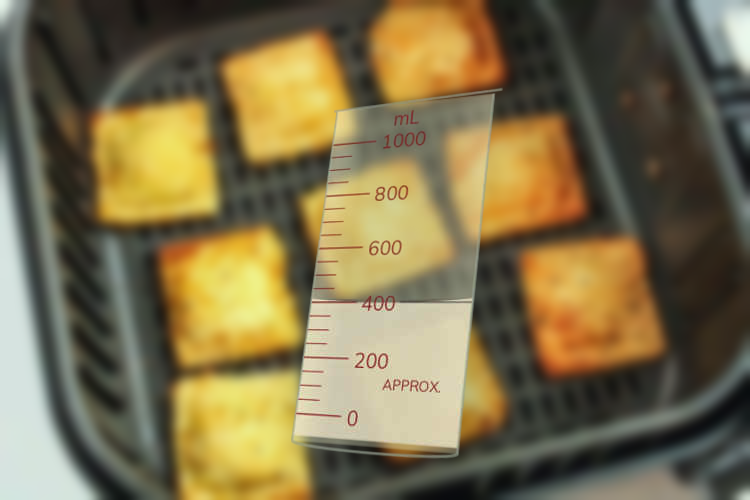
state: 400 mL
